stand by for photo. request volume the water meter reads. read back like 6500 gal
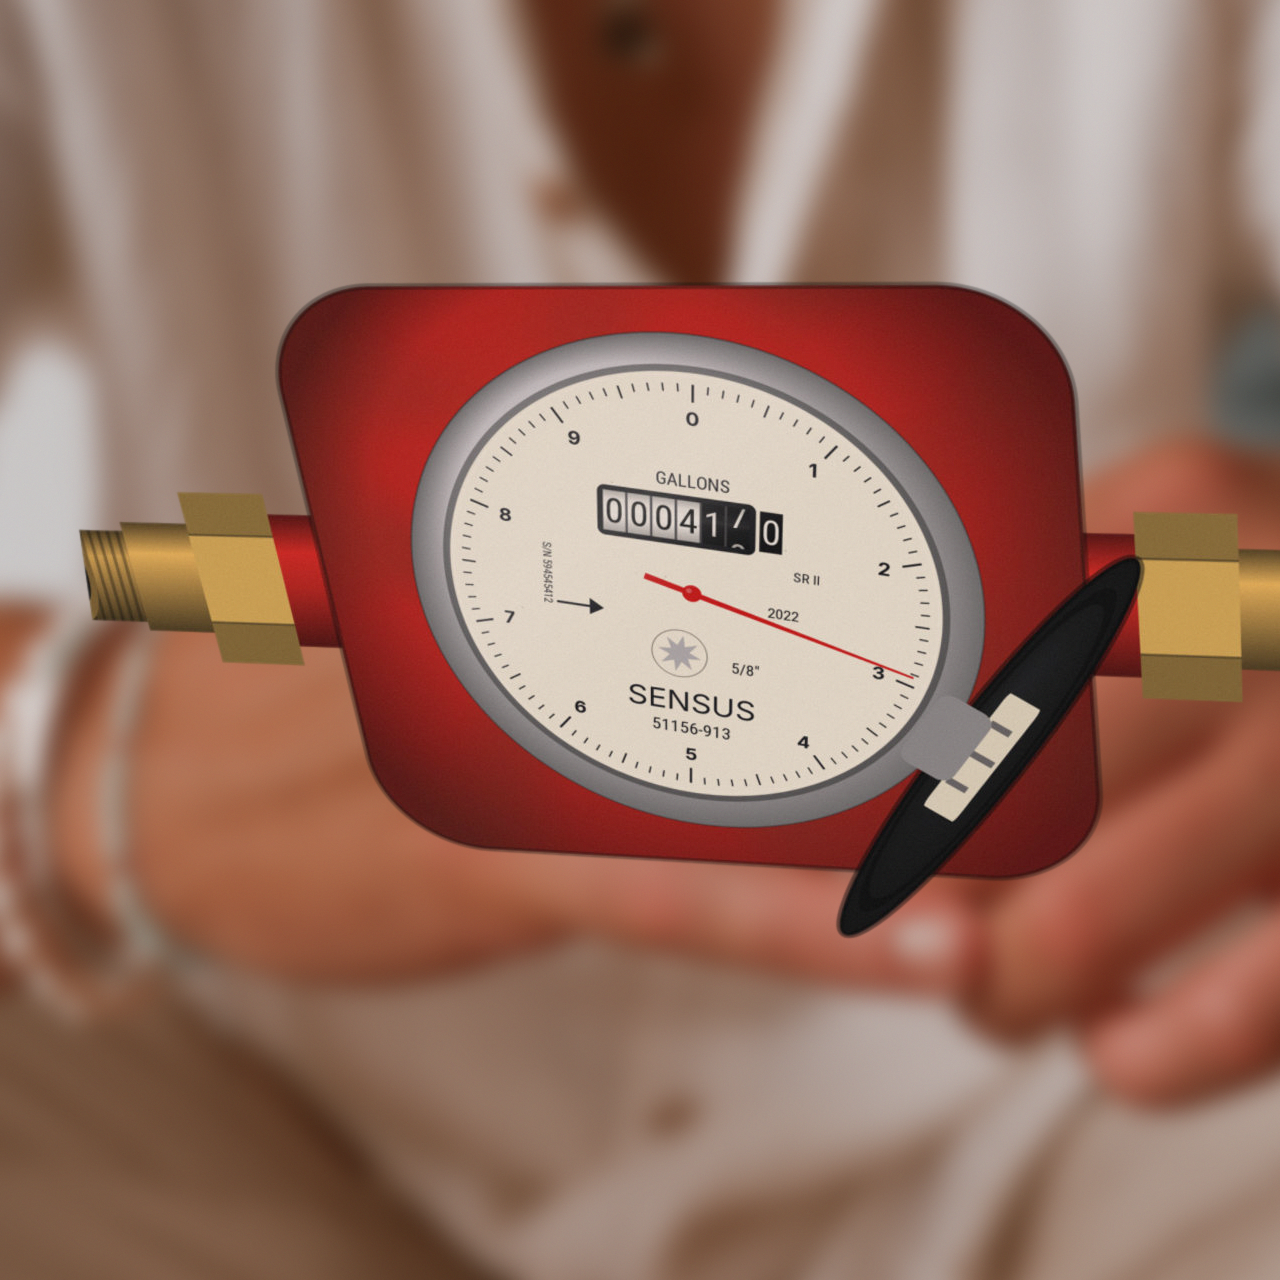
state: 4172.9 gal
